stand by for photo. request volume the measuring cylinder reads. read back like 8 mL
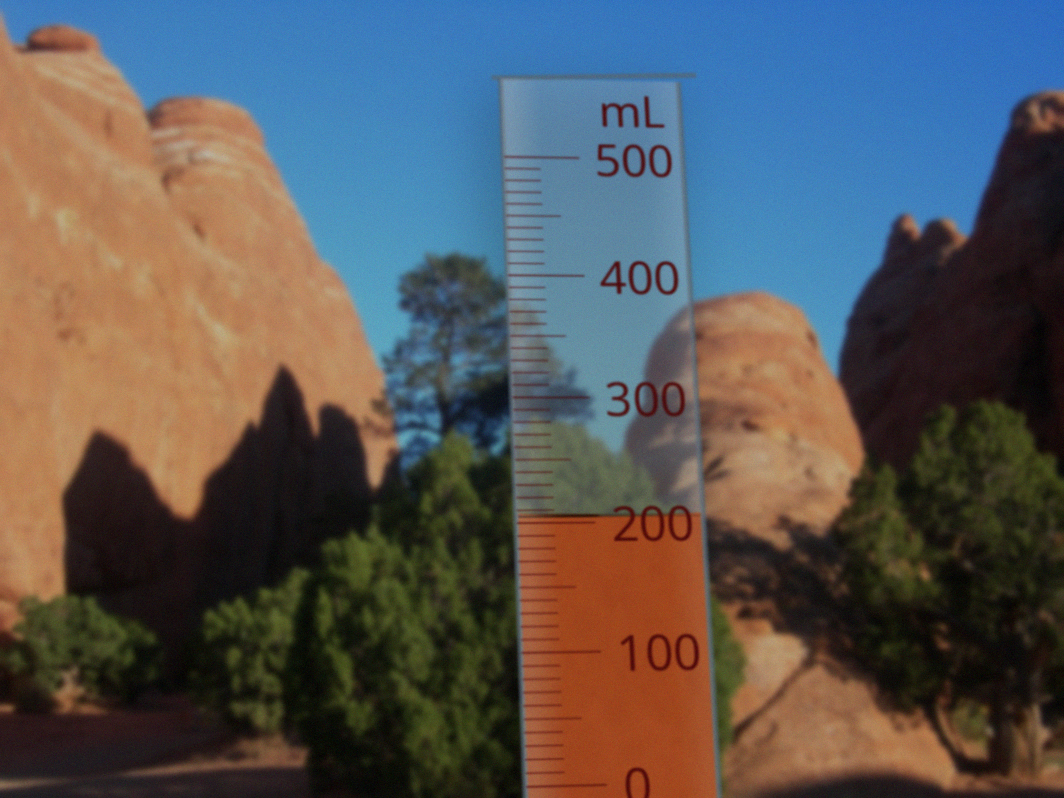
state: 205 mL
